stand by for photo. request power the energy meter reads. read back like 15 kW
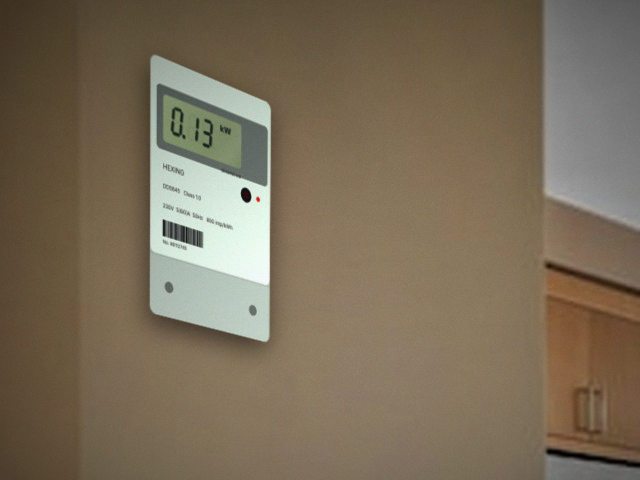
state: 0.13 kW
